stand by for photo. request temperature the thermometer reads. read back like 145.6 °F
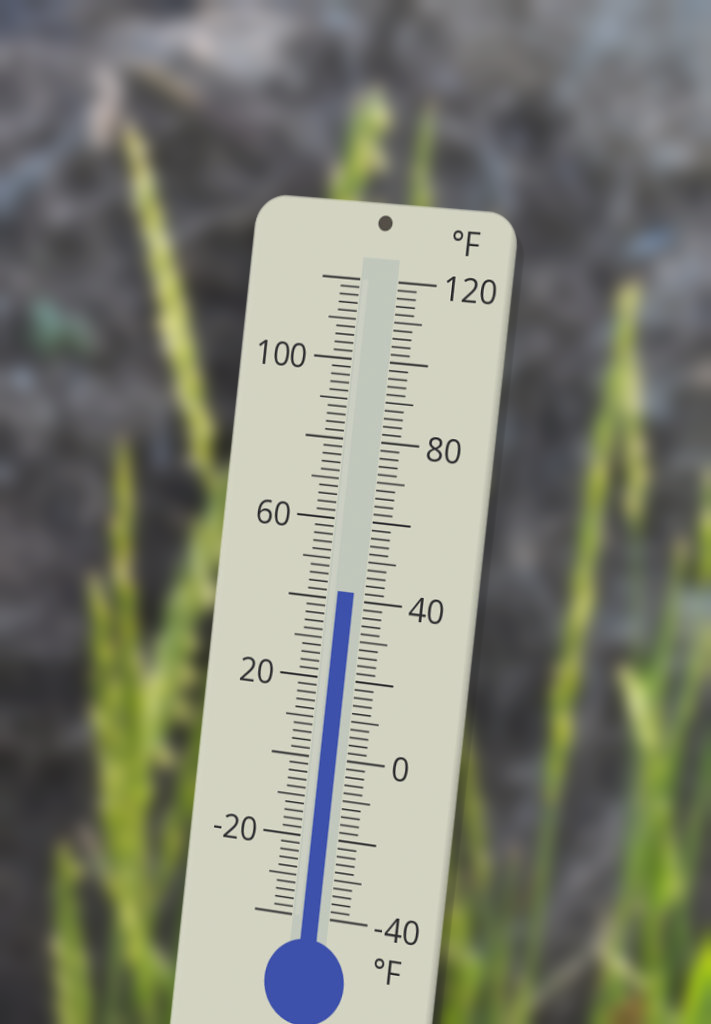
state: 42 °F
